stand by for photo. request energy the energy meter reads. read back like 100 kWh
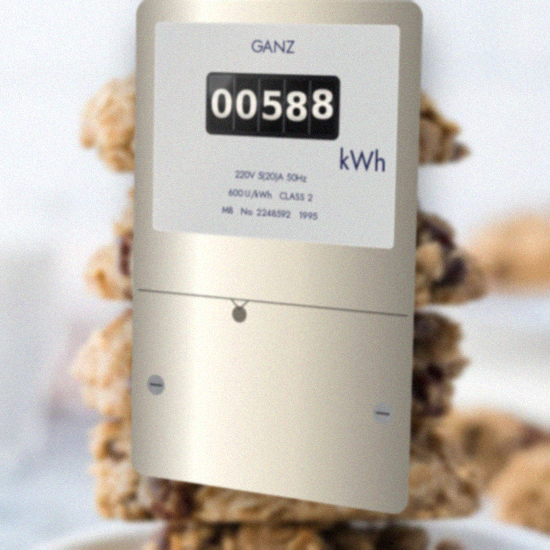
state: 588 kWh
